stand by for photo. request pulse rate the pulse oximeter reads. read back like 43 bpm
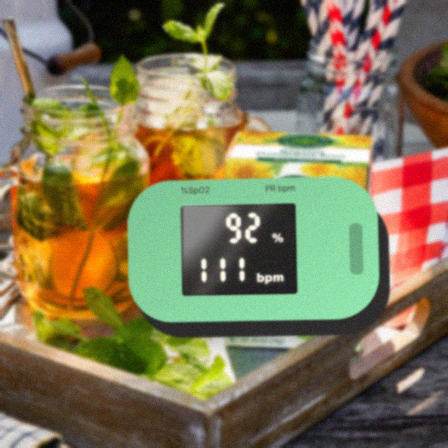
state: 111 bpm
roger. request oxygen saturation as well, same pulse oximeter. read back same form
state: 92 %
